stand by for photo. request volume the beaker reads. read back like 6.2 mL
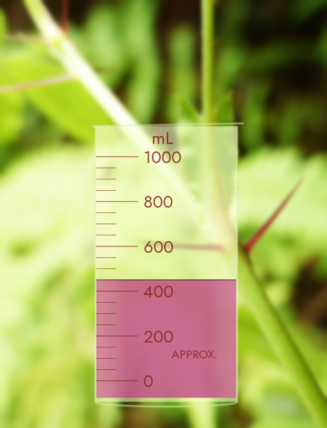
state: 450 mL
